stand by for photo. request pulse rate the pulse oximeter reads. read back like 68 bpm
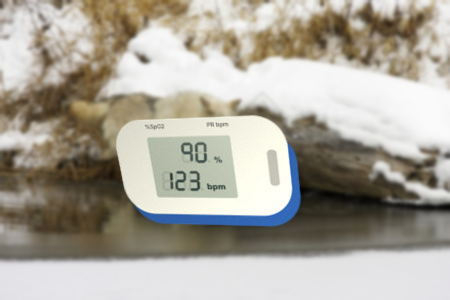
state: 123 bpm
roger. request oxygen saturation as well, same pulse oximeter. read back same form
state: 90 %
